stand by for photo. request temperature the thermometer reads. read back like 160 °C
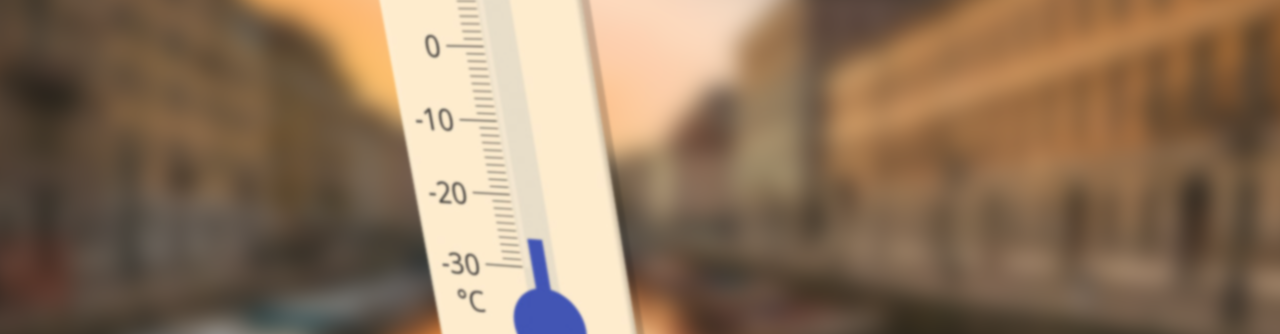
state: -26 °C
